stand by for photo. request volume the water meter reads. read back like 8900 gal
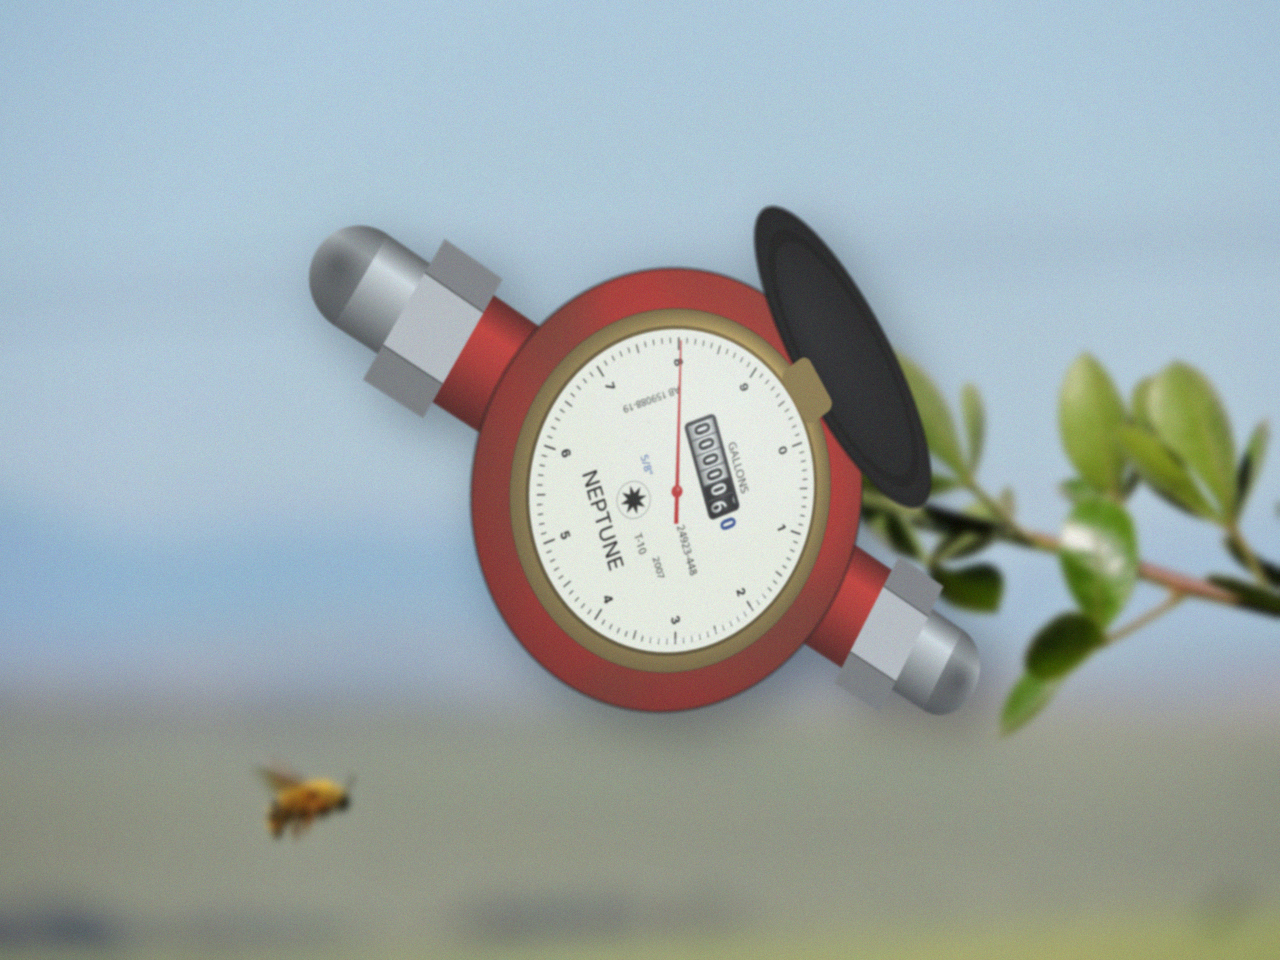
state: 58.0 gal
